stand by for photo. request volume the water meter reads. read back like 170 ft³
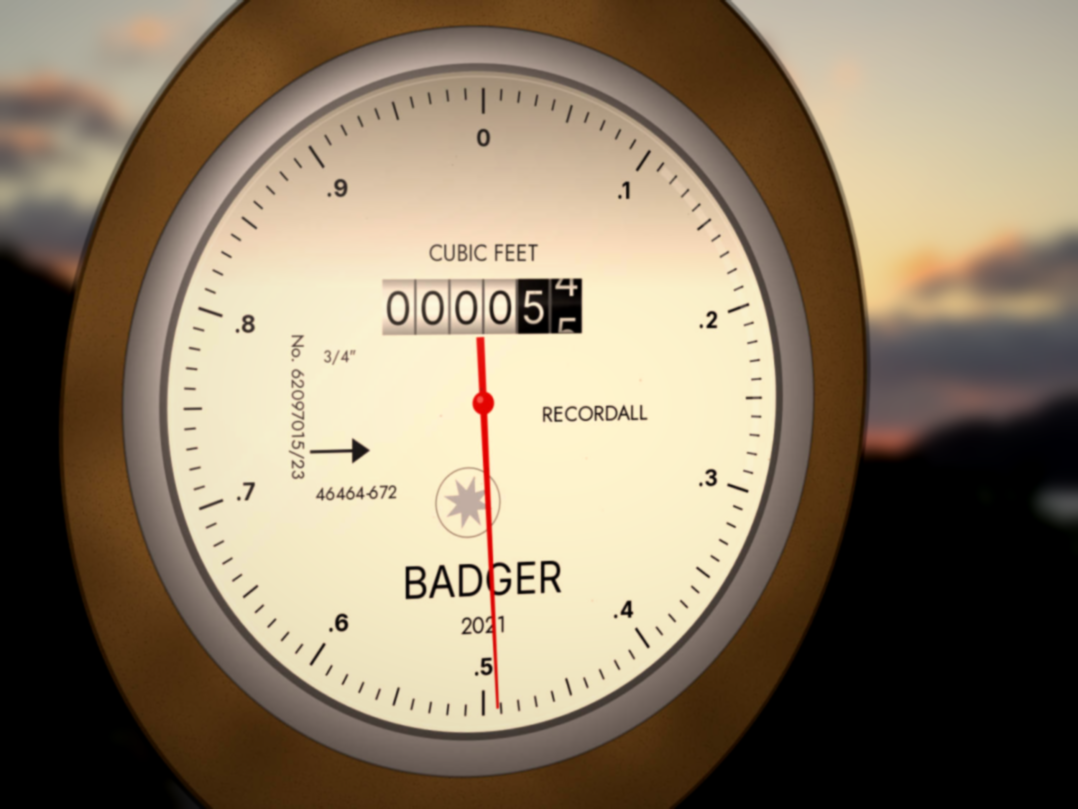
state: 54.49 ft³
